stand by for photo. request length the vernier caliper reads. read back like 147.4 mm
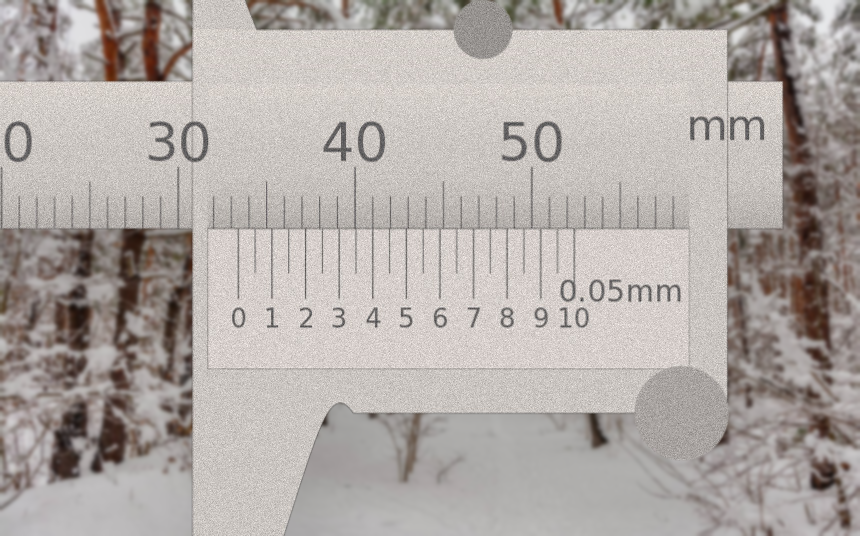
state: 33.4 mm
